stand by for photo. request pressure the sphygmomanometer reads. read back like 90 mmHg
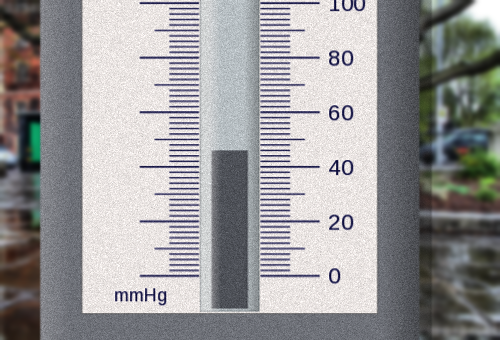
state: 46 mmHg
